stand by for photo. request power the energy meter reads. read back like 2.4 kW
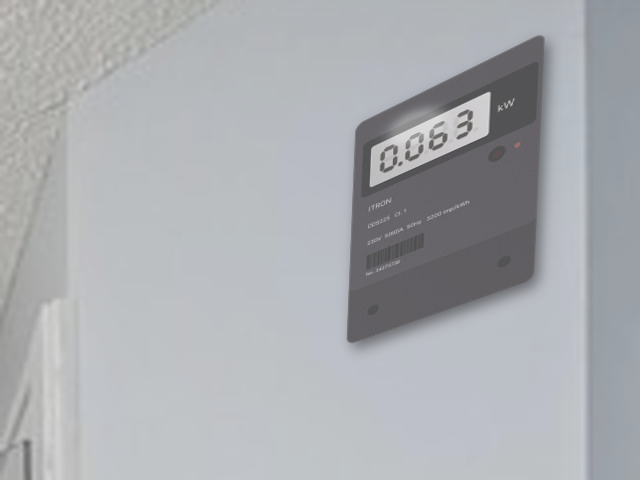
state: 0.063 kW
